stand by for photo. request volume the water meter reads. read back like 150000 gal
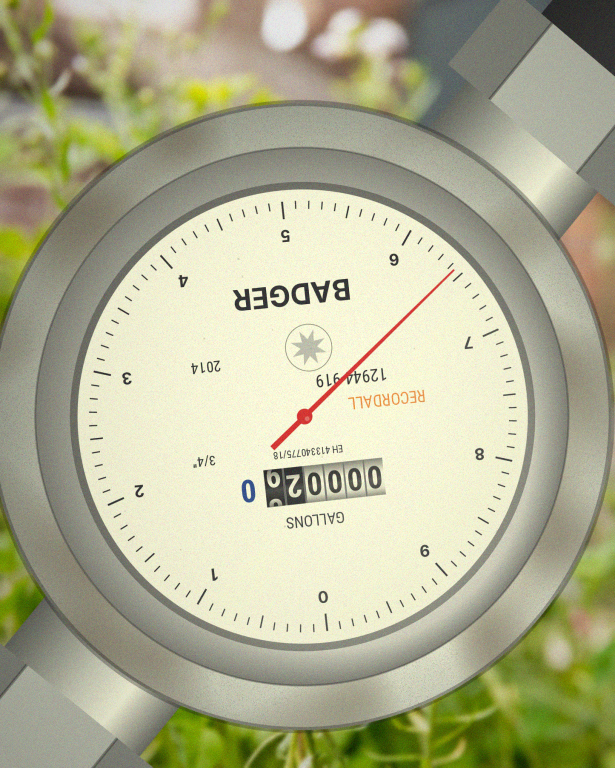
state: 286.4 gal
